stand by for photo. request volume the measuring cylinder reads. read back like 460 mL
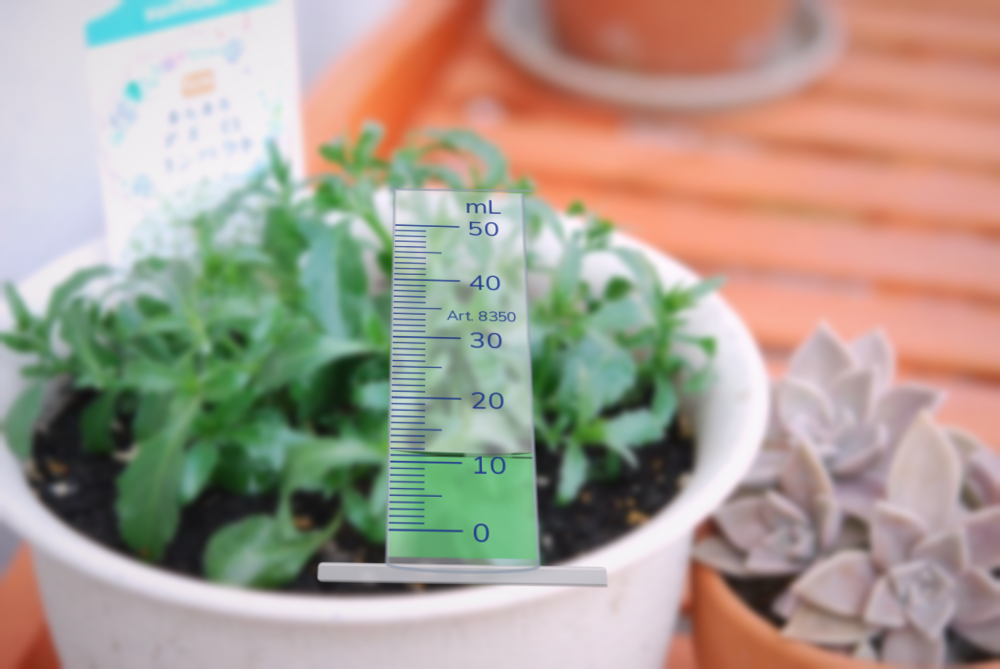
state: 11 mL
